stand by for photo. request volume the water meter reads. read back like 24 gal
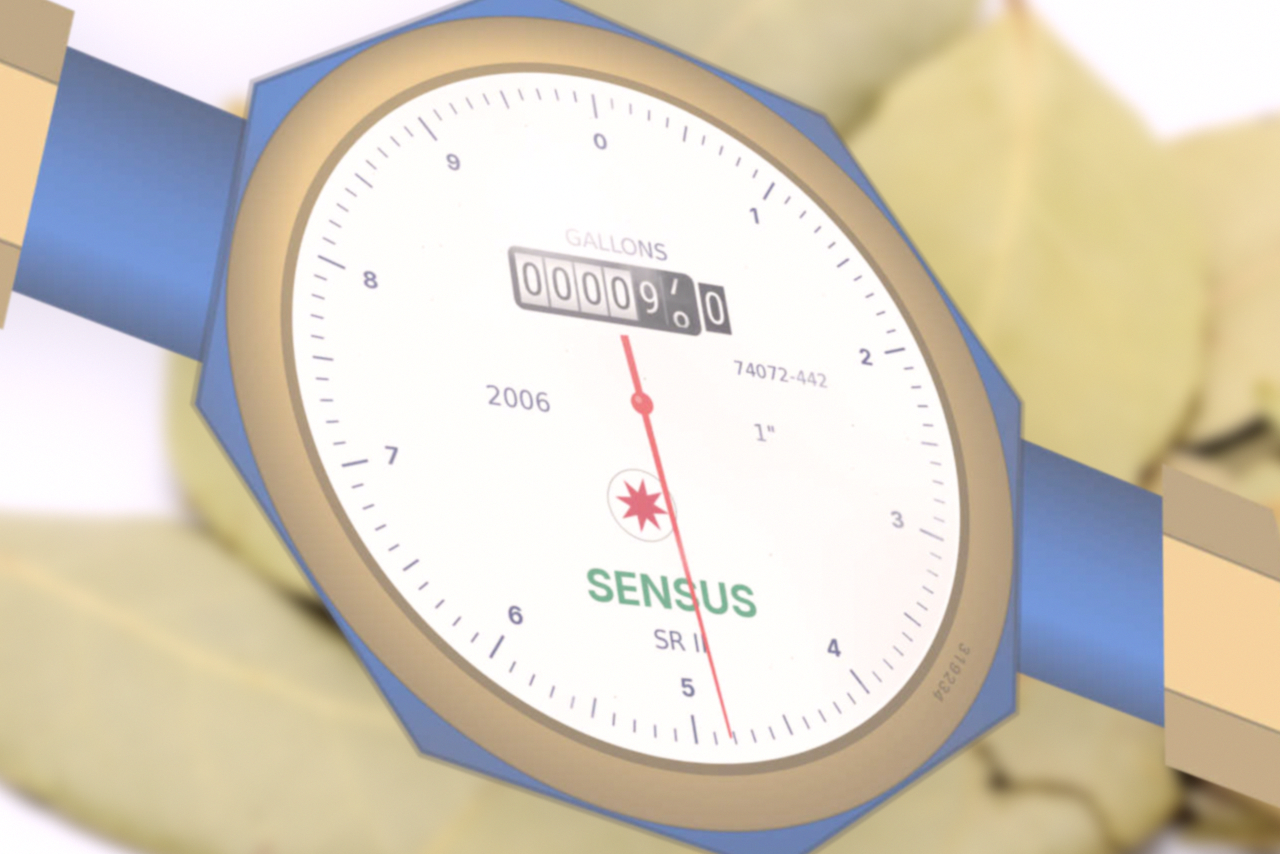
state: 974.8 gal
